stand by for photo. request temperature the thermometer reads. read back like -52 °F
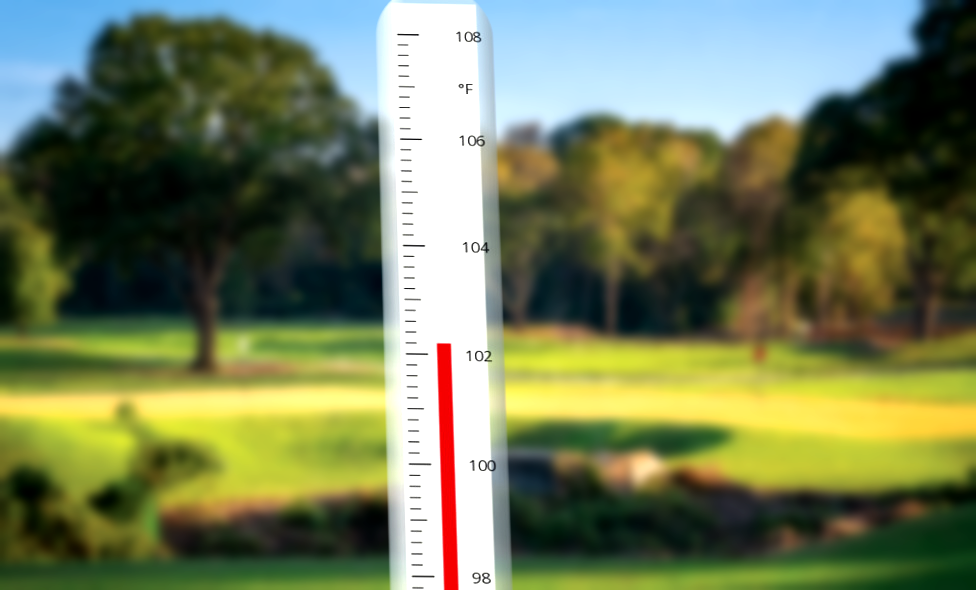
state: 102.2 °F
